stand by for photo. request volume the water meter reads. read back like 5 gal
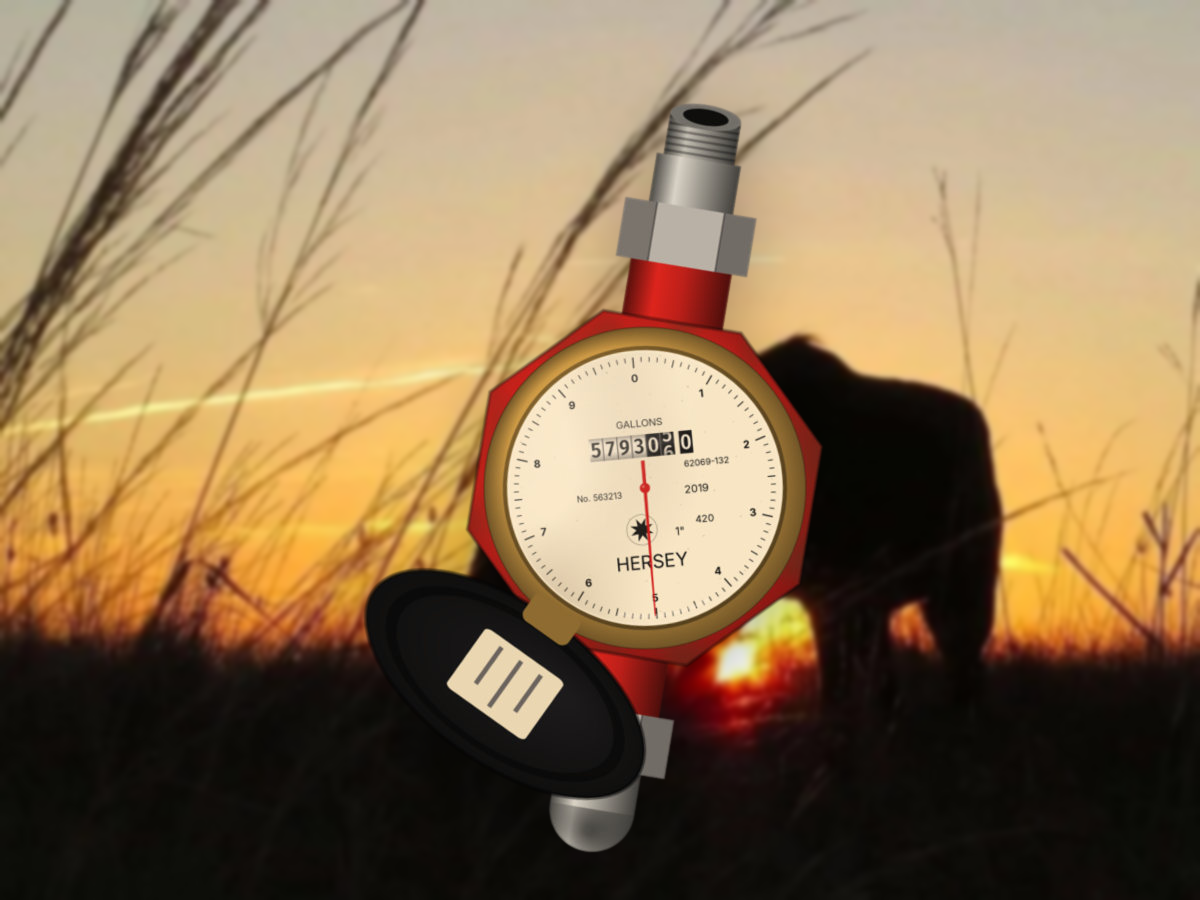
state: 5793055.0 gal
